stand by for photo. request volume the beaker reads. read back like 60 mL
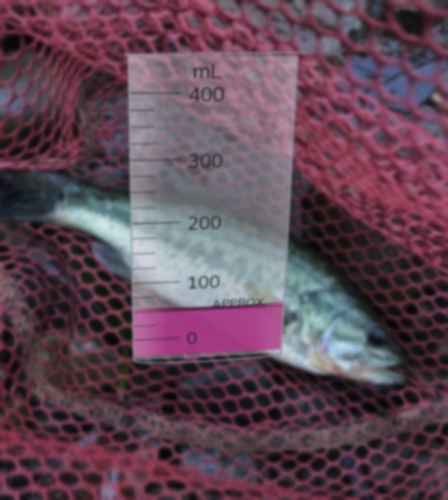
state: 50 mL
